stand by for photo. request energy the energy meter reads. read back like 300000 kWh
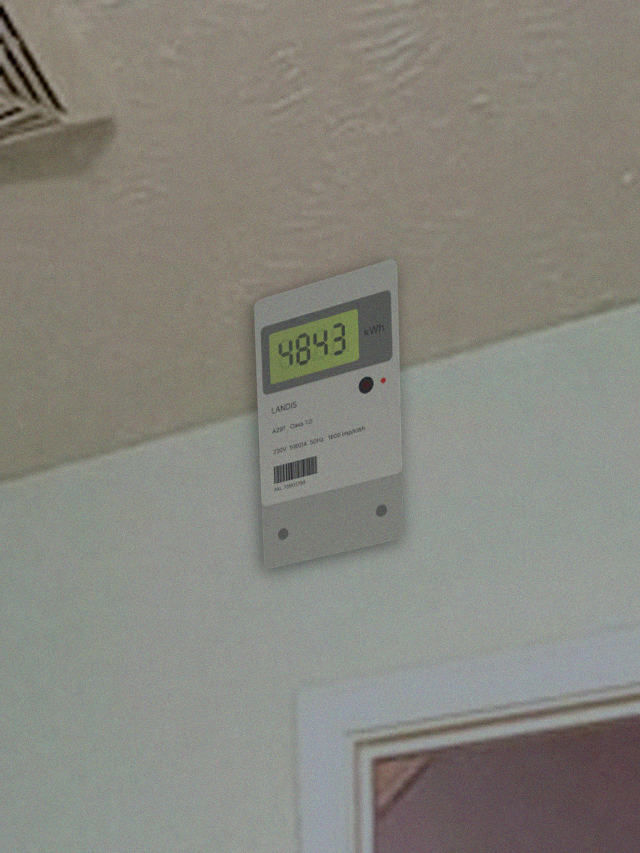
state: 4843 kWh
